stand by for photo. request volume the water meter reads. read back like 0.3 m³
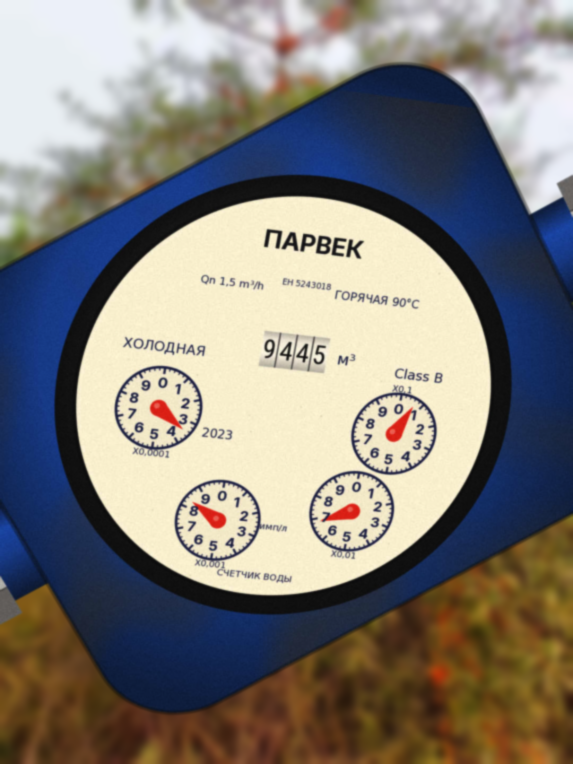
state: 9445.0683 m³
